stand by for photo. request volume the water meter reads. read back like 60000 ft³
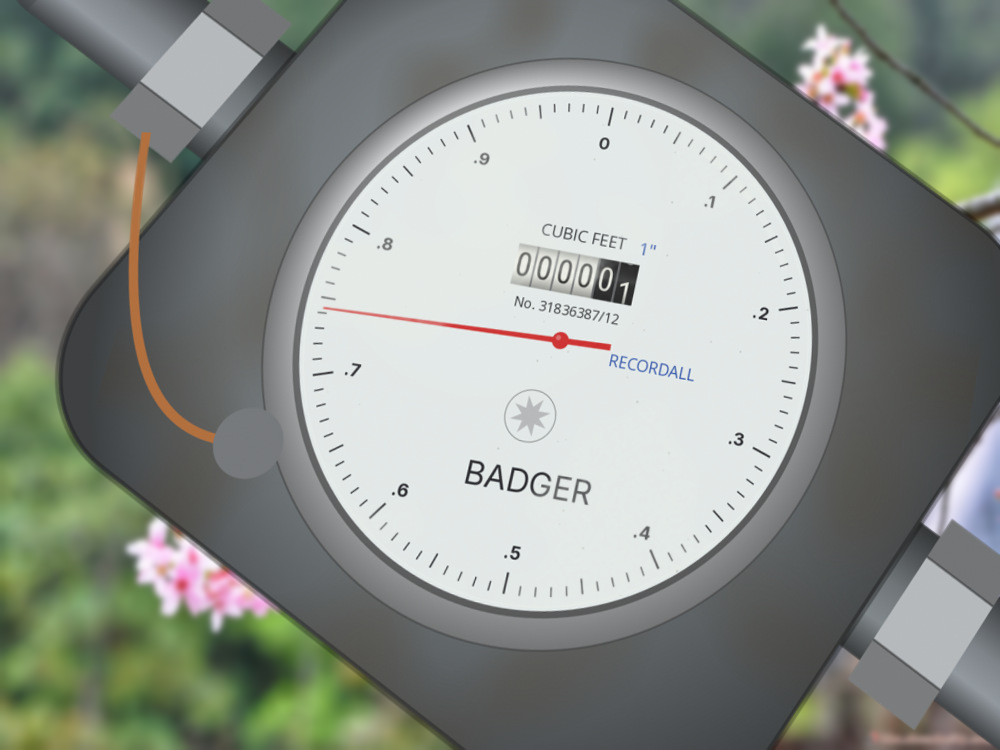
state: 0.74 ft³
